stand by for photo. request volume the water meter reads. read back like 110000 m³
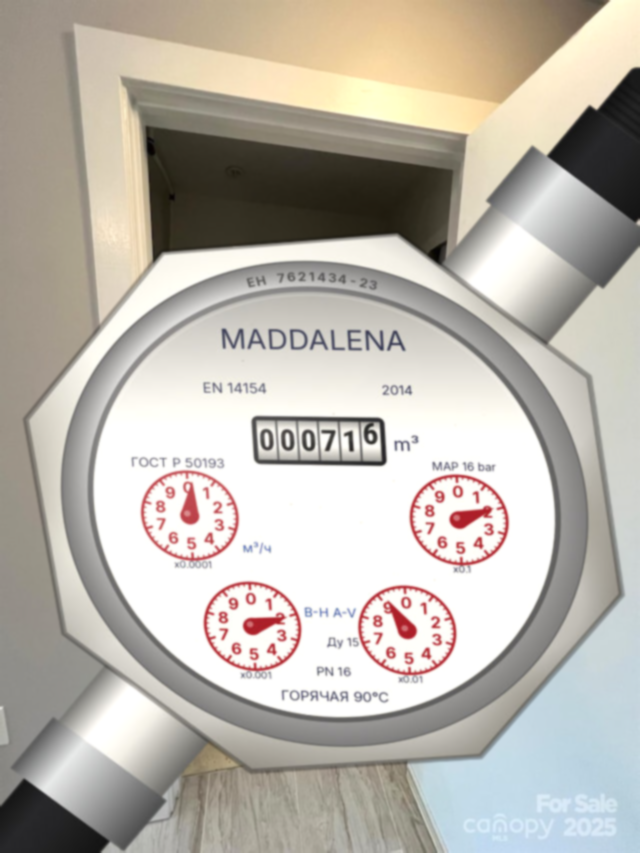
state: 716.1920 m³
